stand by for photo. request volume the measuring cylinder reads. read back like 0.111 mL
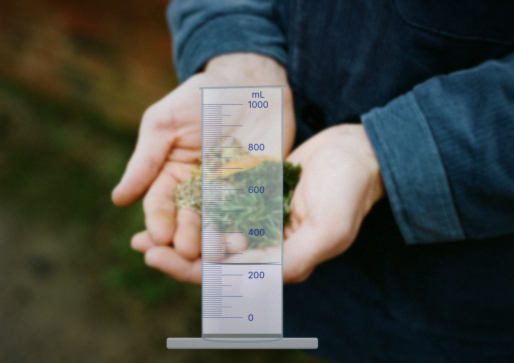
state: 250 mL
